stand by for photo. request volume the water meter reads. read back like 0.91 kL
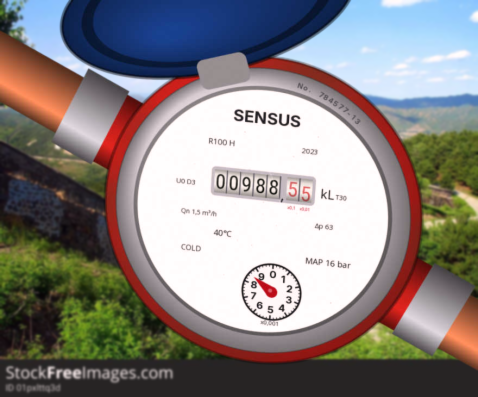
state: 988.548 kL
